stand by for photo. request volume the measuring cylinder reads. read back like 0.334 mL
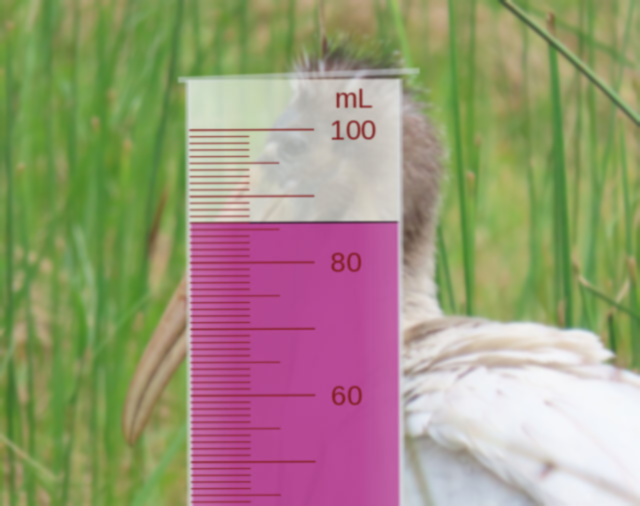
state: 86 mL
